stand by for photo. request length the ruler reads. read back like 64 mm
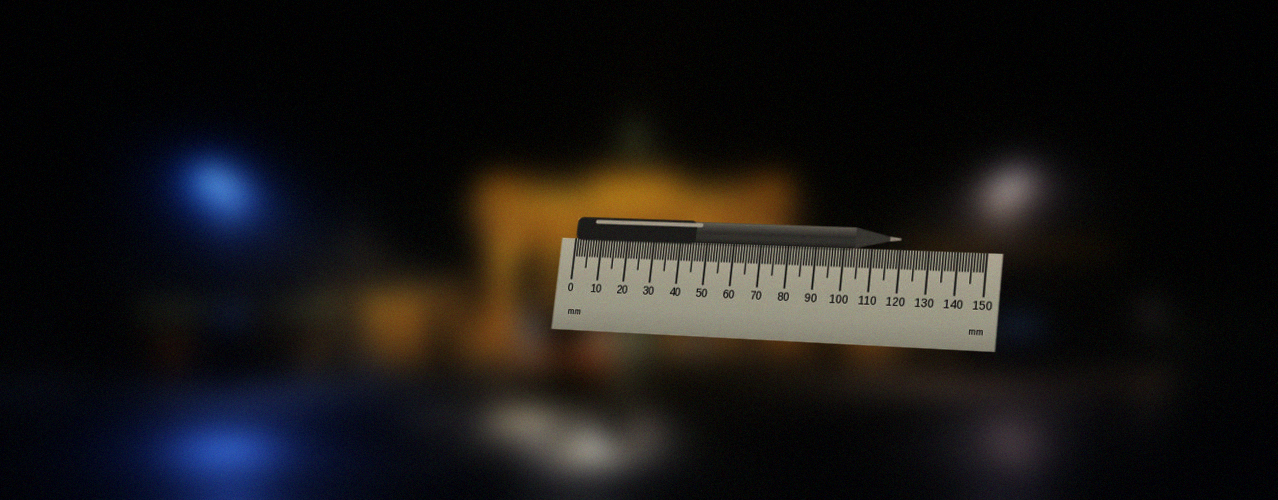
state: 120 mm
